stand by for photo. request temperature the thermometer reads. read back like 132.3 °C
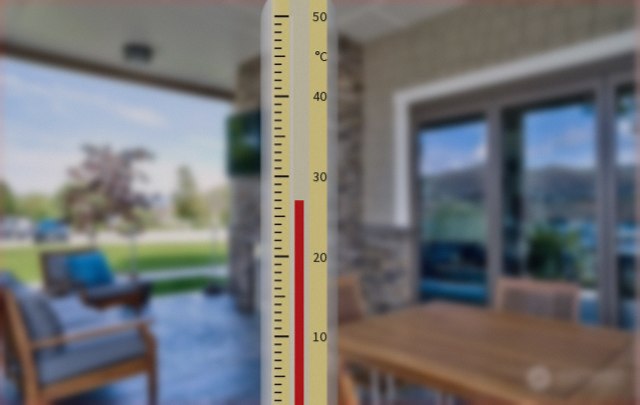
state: 27 °C
